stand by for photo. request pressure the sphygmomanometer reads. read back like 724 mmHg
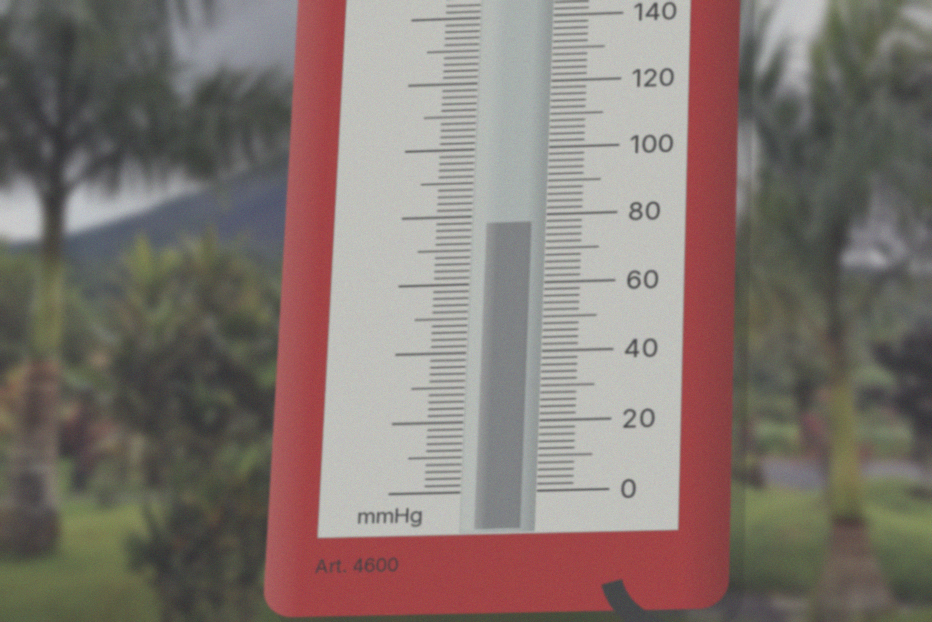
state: 78 mmHg
